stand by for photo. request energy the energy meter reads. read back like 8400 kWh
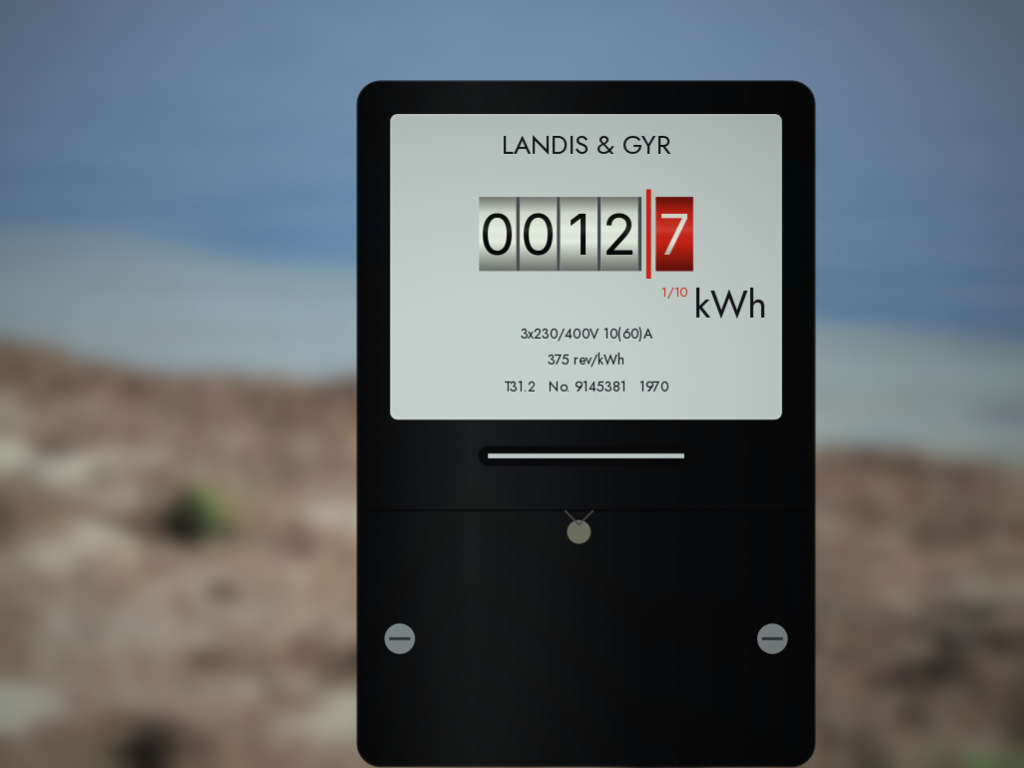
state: 12.7 kWh
